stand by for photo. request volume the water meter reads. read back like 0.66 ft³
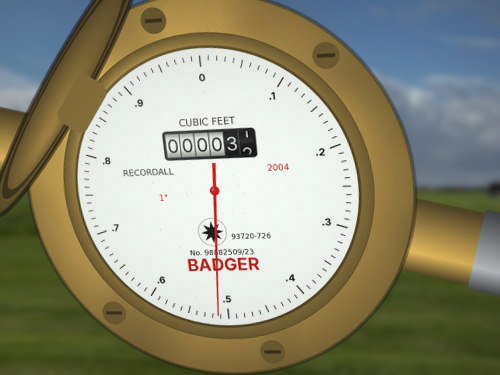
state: 31.51 ft³
